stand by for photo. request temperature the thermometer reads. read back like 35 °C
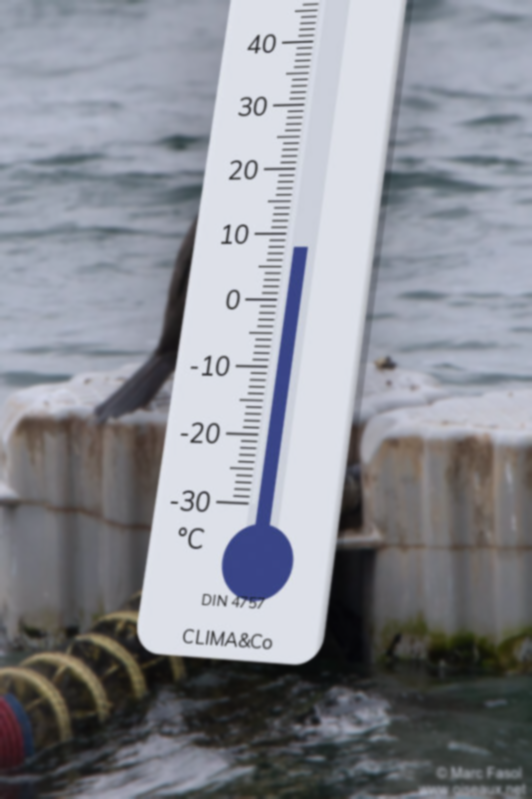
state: 8 °C
